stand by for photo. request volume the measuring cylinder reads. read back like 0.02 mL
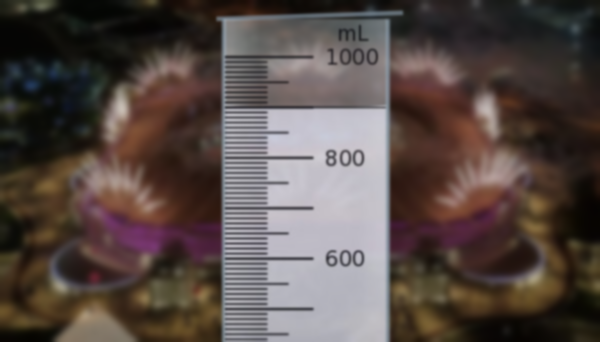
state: 900 mL
